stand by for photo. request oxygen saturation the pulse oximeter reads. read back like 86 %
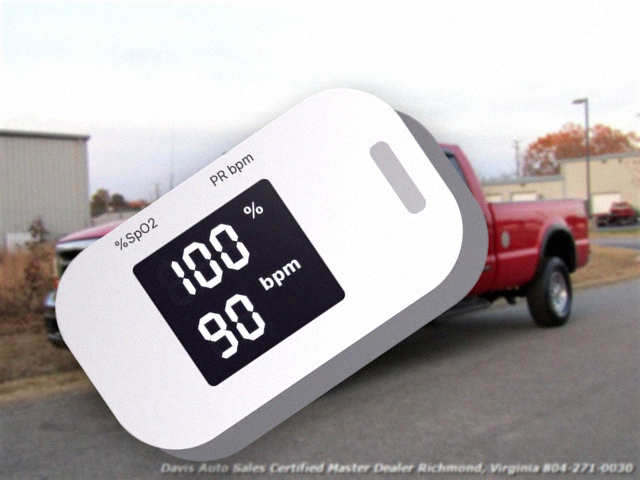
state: 100 %
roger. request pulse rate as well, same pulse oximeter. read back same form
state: 90 bpm
